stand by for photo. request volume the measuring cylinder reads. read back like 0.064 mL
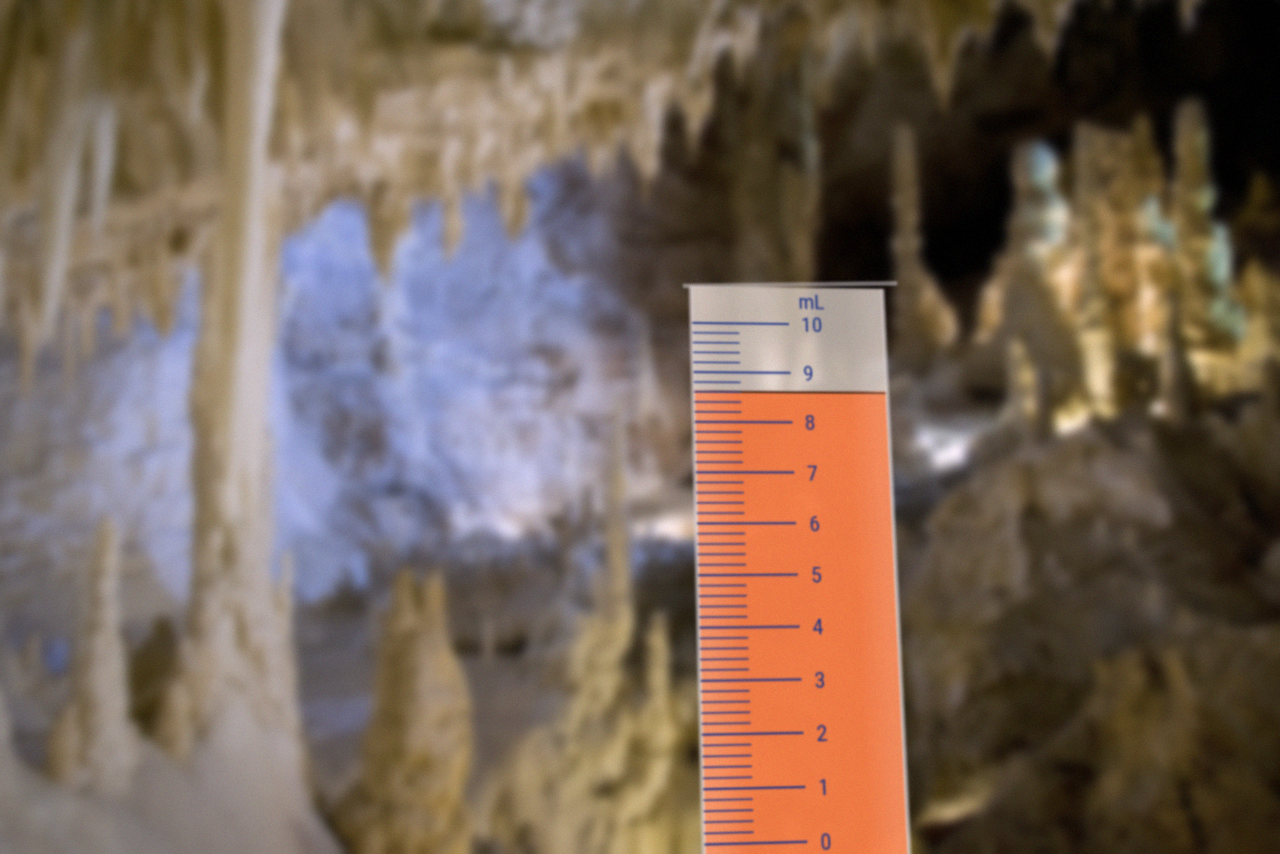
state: 8.6 mL
